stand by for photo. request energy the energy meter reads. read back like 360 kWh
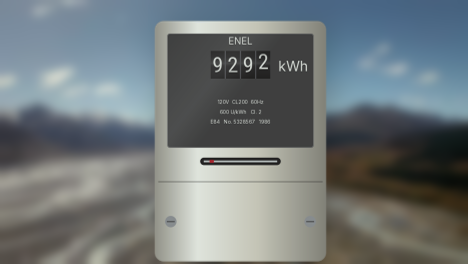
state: 9292 kWh
